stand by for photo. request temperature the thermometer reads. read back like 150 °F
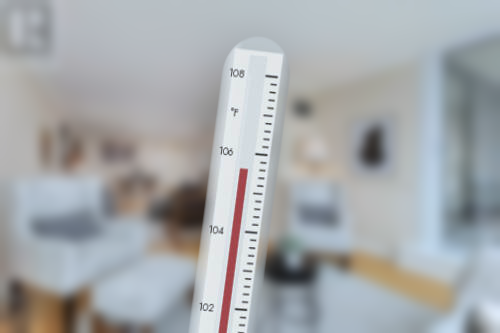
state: 105.6 °F
